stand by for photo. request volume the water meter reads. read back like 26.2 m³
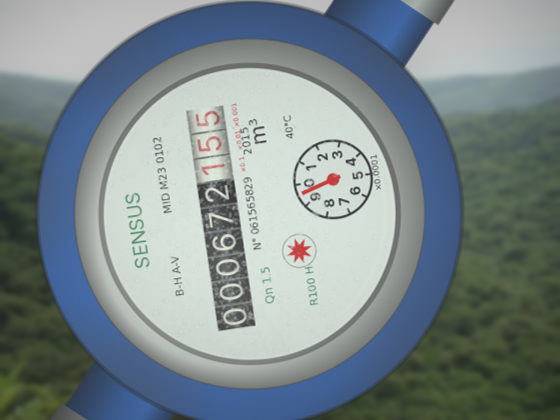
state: 672.1549 m³
